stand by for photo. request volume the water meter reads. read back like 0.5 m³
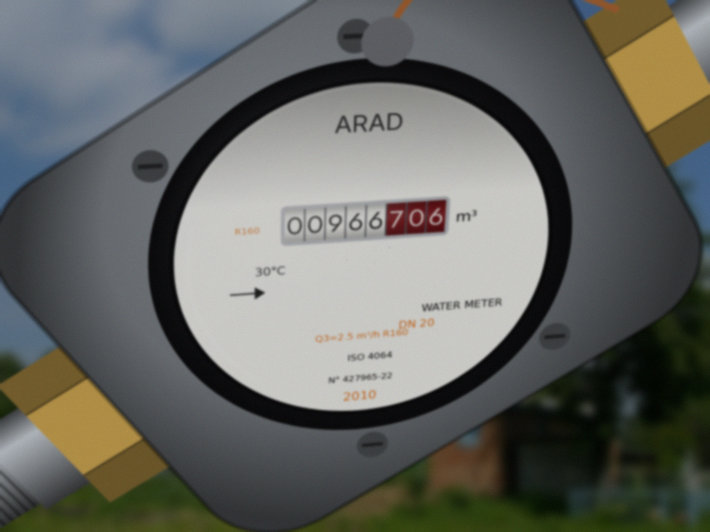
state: 966.706 m³
